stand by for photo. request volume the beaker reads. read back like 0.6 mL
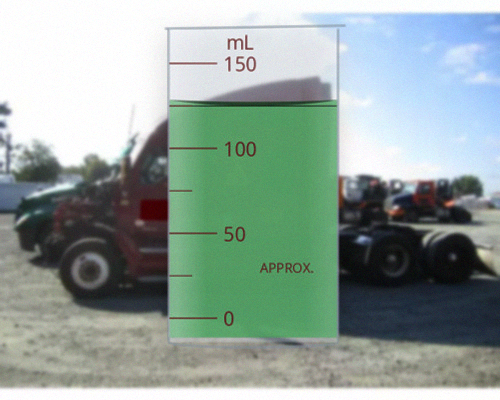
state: 125 mL
